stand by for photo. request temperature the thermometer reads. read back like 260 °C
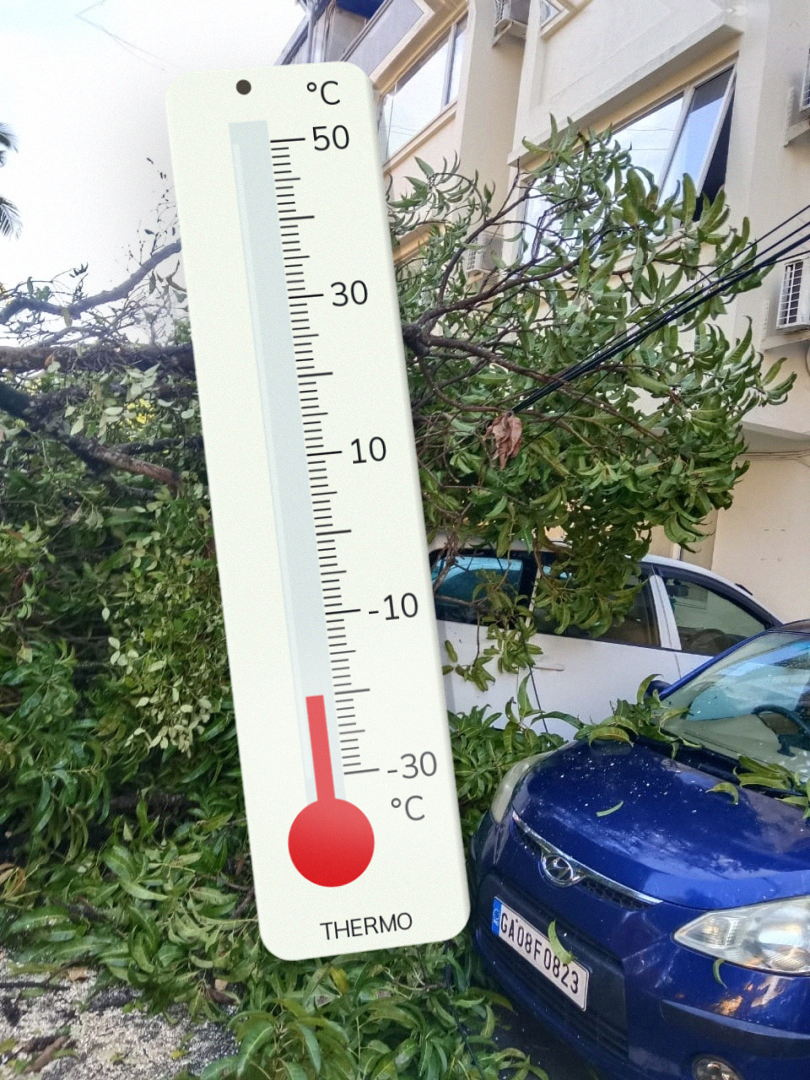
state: -20 °C
